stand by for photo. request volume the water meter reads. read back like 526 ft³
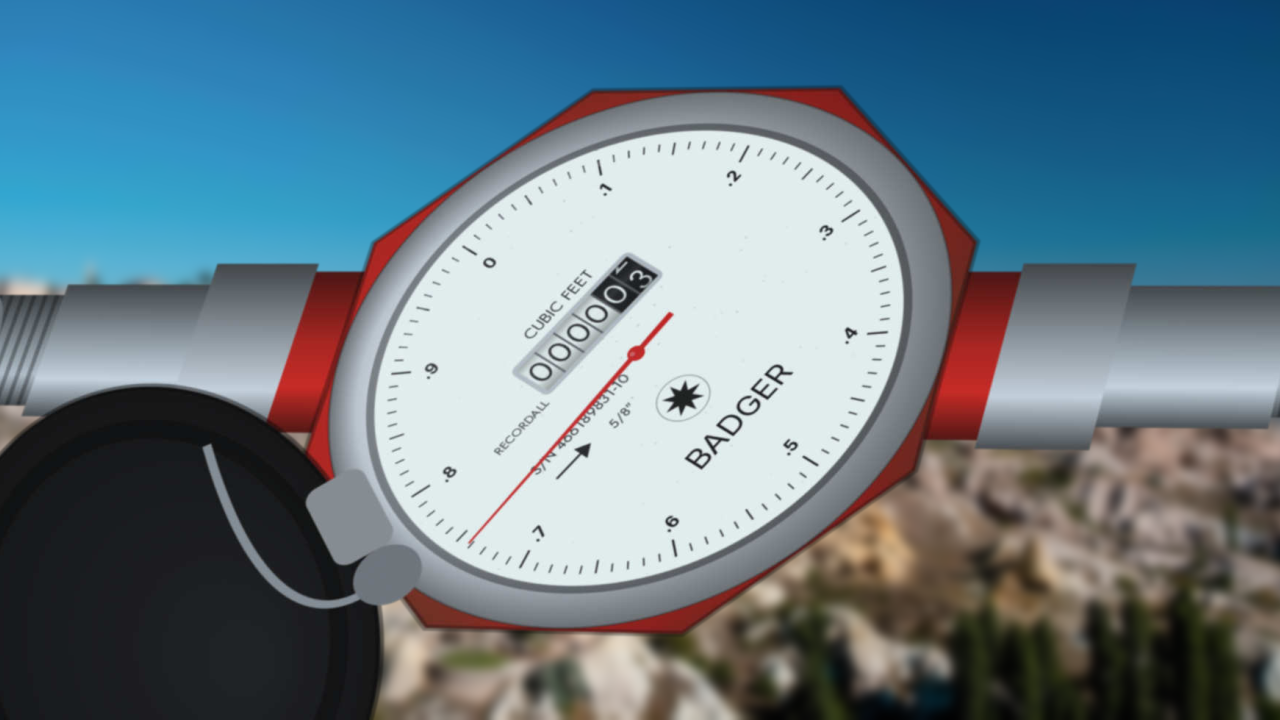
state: 2.74 ft³
